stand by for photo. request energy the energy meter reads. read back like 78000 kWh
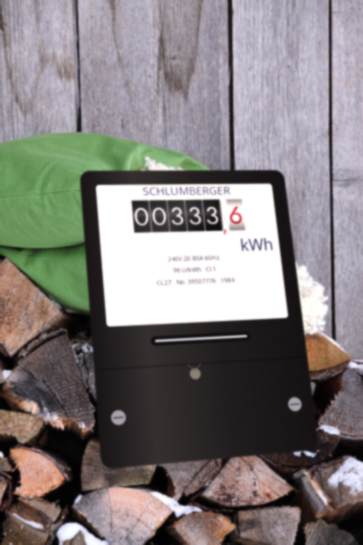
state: 333.6 kWh
